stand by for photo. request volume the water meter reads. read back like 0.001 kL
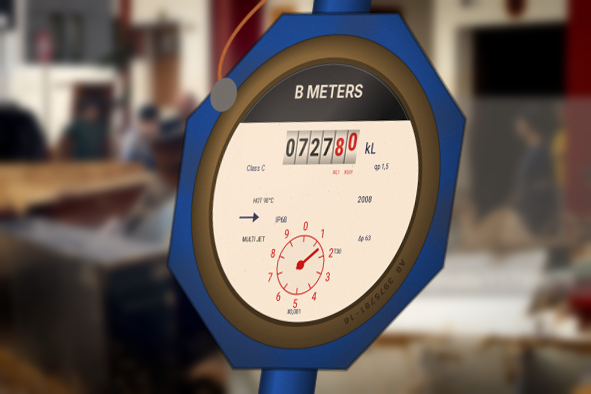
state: 727.801 kL
